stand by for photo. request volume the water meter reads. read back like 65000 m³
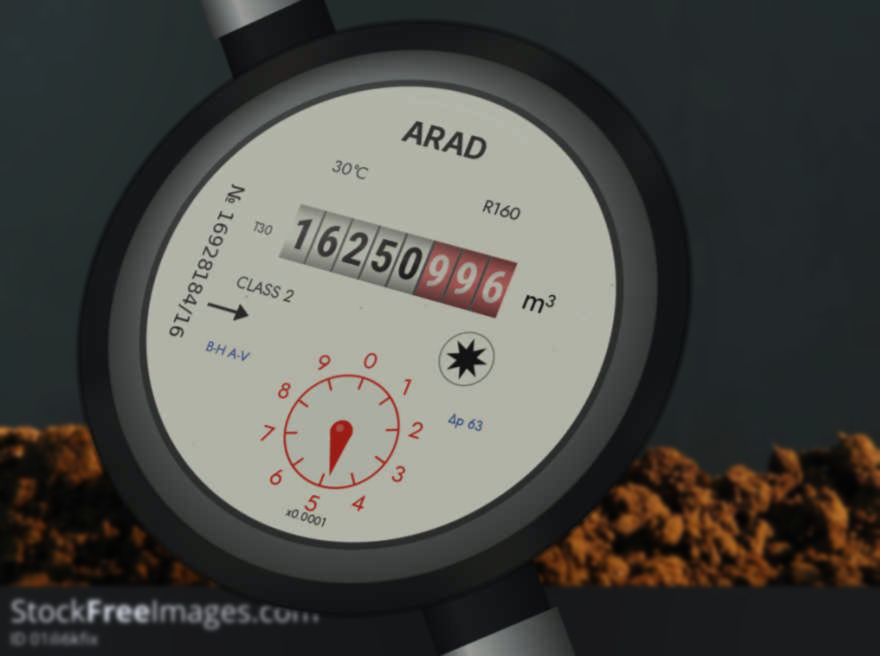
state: 16250.9964 m³
